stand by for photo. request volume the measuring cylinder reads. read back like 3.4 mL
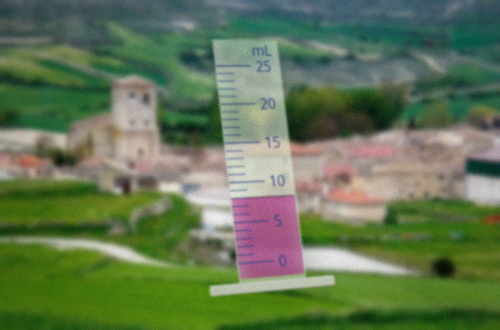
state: 8 mL
